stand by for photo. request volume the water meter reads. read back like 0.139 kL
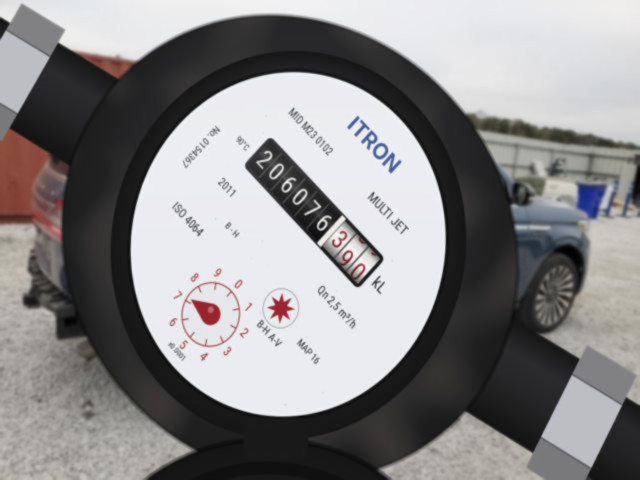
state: 206076.3897 kL
